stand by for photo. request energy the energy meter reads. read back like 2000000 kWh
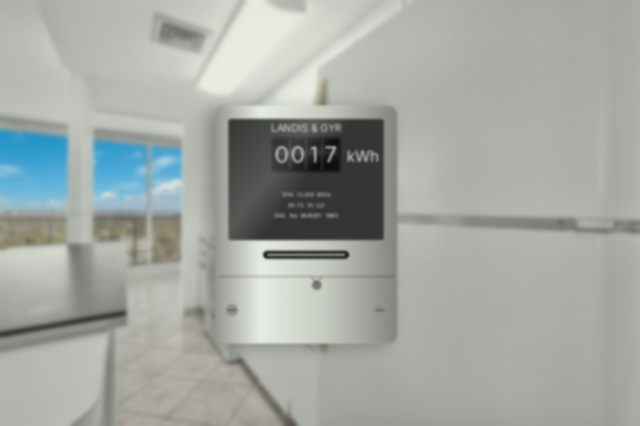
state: 17 kWh
